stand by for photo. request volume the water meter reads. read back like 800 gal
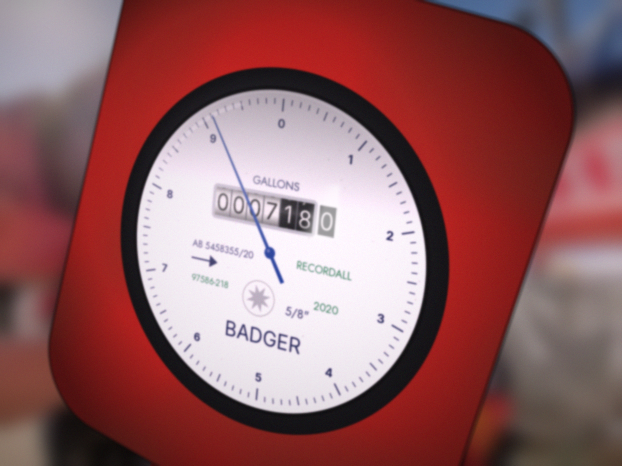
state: 7179.1 gal
